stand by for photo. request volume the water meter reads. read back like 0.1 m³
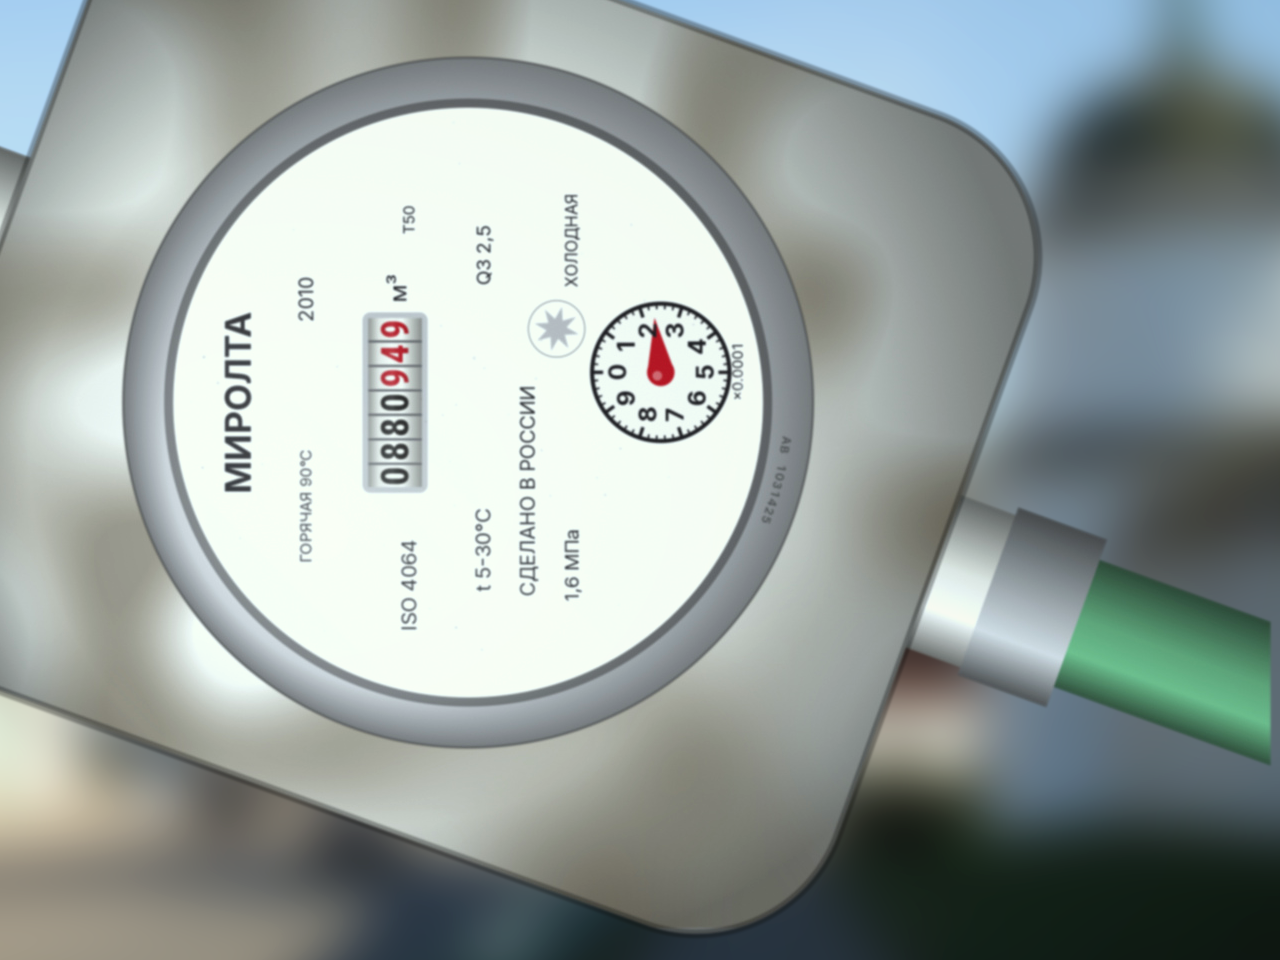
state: 880.9492 m³
